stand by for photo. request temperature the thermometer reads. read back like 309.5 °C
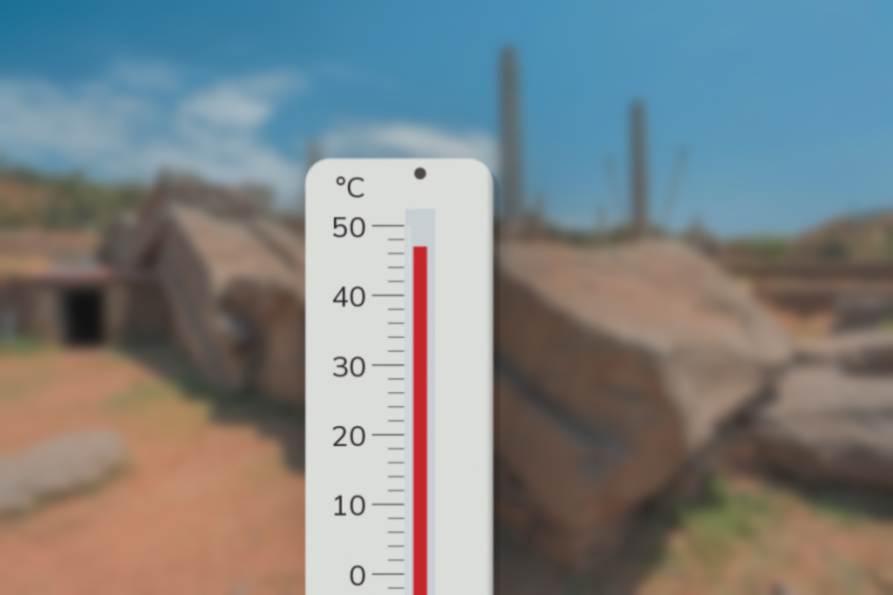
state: 47 °C
